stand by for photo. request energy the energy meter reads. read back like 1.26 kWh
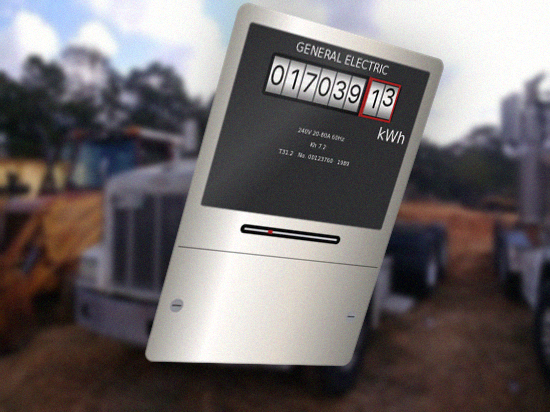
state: 17039.13 kWh
